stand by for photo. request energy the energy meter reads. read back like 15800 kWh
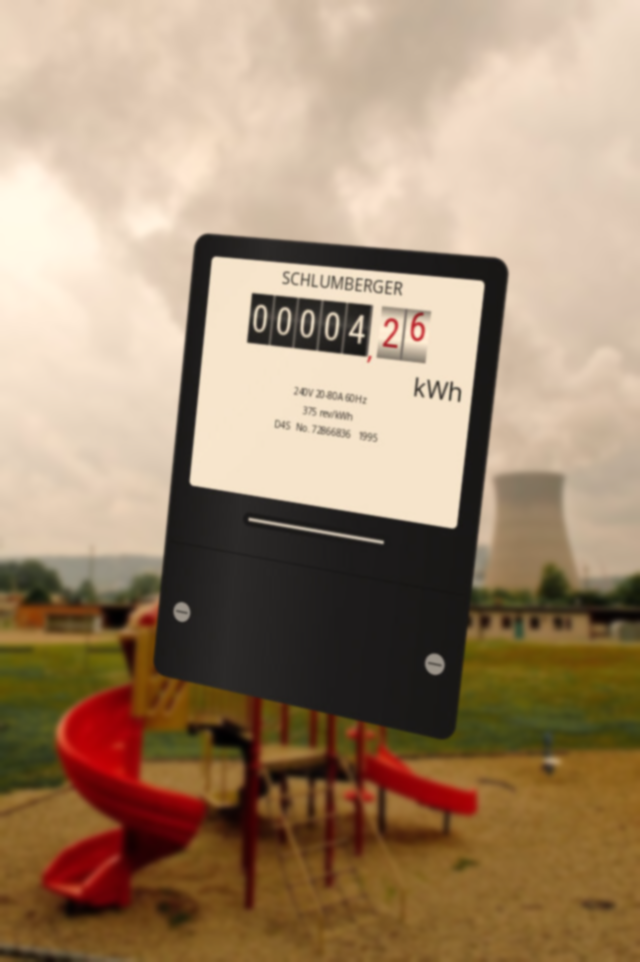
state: 4.26 kWh
